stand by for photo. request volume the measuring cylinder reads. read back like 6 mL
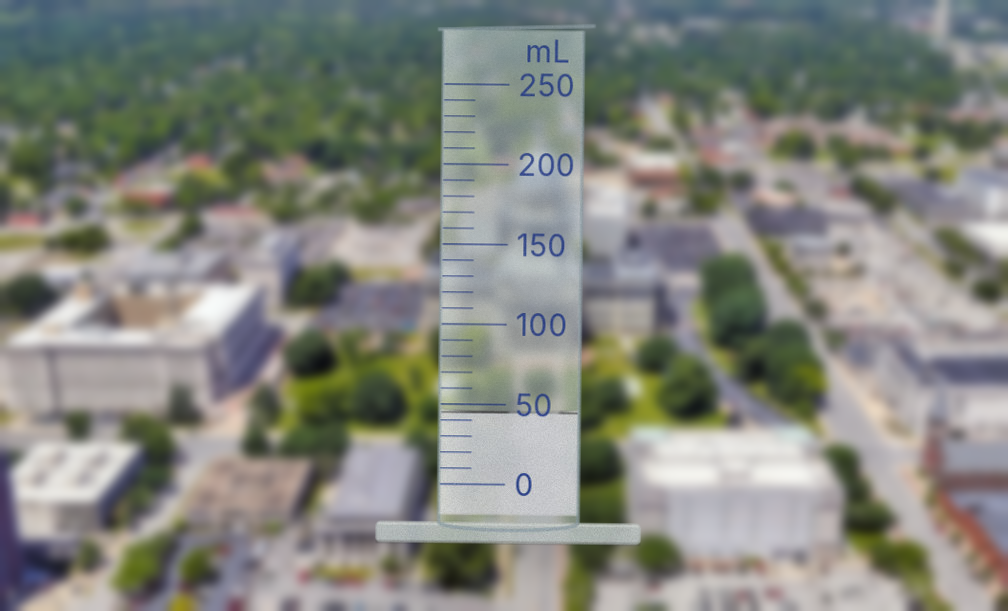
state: 45 mL
